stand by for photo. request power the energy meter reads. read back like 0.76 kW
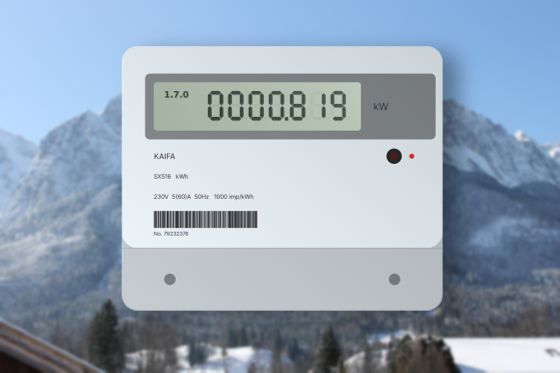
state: 0.819 kW
